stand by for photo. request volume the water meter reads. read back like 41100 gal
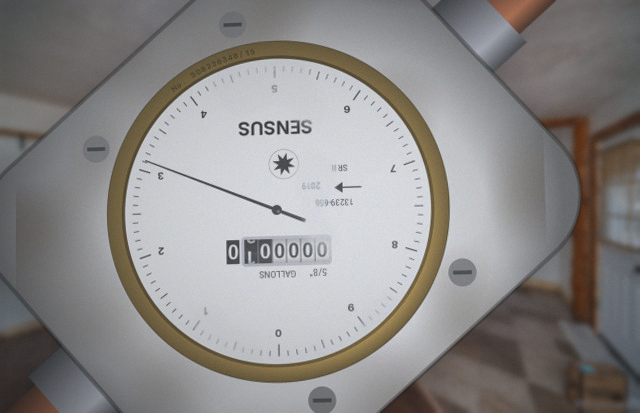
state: 13.1 gal
